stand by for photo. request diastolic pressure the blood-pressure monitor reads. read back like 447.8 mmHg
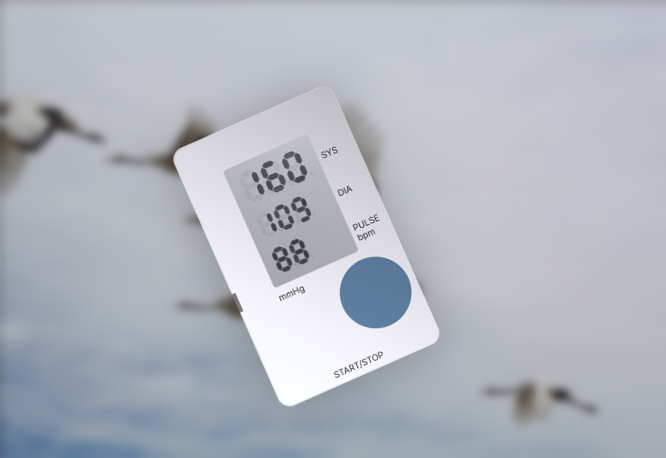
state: 109 mmHg
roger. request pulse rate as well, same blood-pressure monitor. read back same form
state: 88 bpm
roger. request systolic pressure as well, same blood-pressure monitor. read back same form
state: 160 mmHg
